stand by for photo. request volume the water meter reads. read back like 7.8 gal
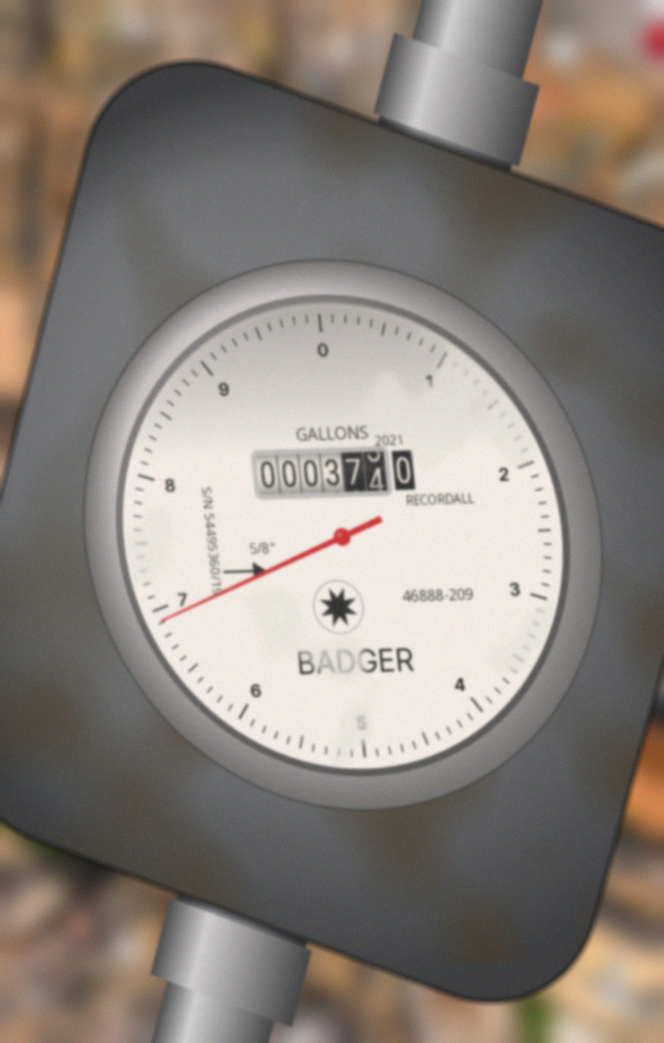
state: 3736.9 gal
